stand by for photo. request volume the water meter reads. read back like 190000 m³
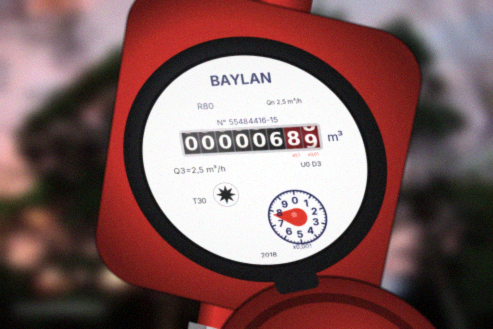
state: 6.887 m³
